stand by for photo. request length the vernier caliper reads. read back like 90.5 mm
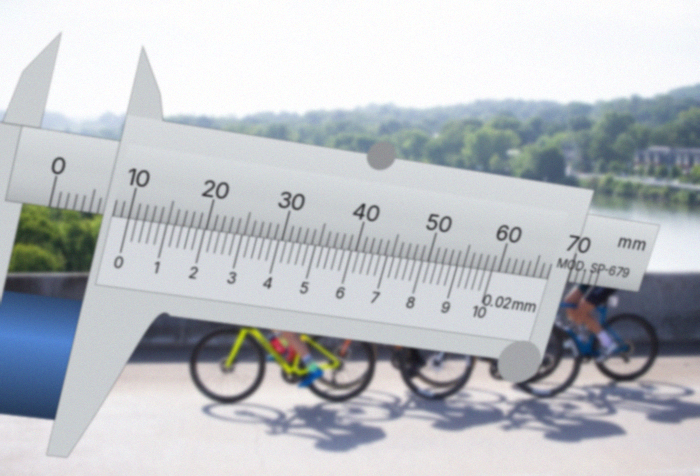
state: 10.0 mm
